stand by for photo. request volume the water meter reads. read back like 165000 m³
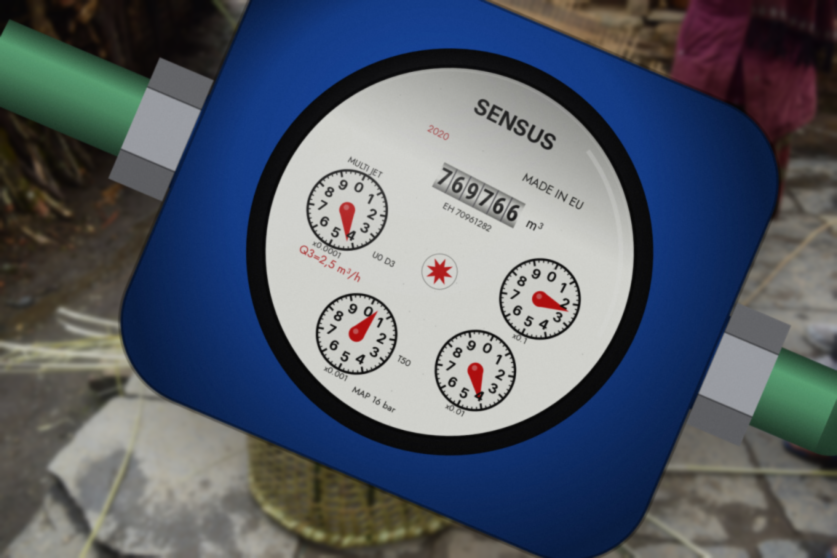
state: 769766.2404 m³
